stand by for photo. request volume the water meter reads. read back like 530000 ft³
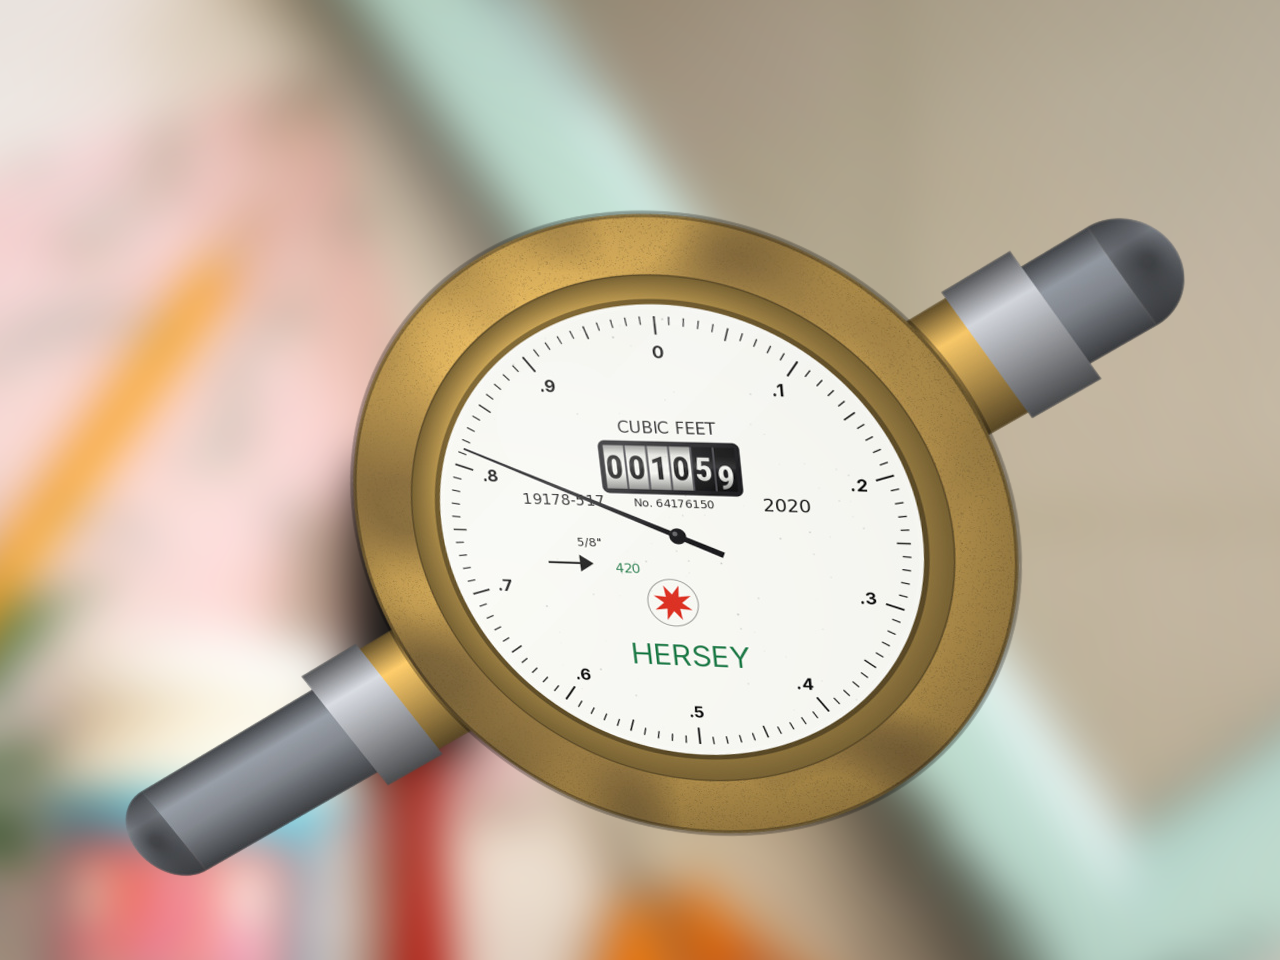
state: 1058.81 ft³
